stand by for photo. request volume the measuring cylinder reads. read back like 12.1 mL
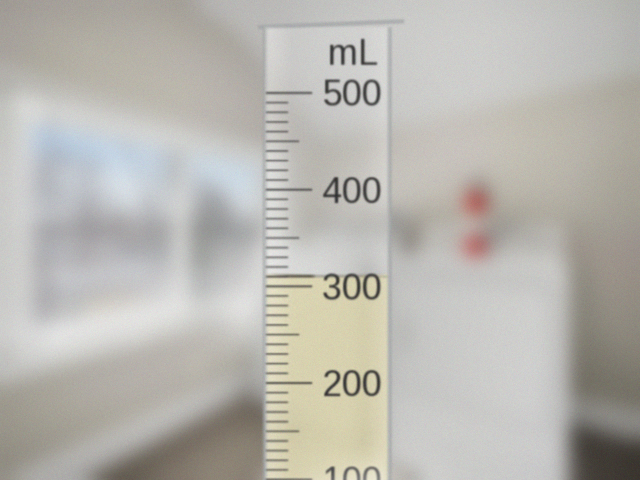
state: 310 mL
